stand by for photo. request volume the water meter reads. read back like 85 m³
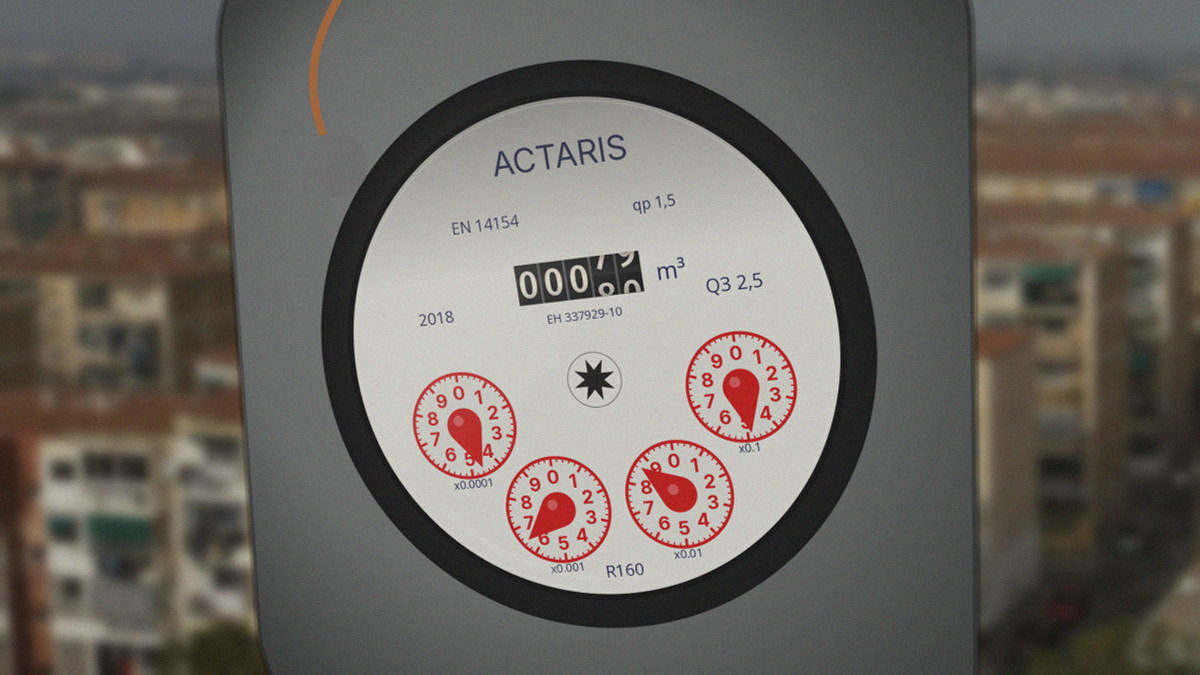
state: 79.4864 m³
